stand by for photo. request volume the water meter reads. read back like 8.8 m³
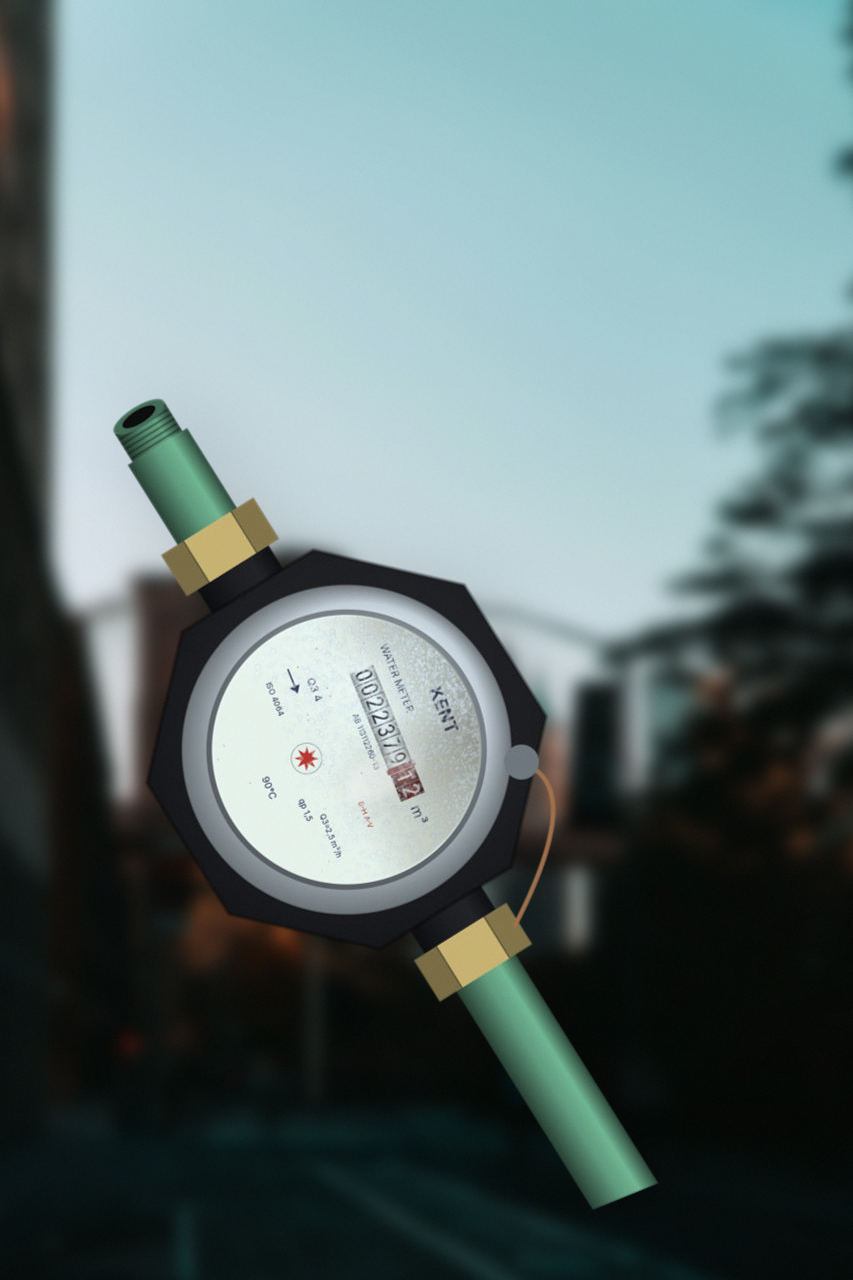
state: 22379.12 m³
